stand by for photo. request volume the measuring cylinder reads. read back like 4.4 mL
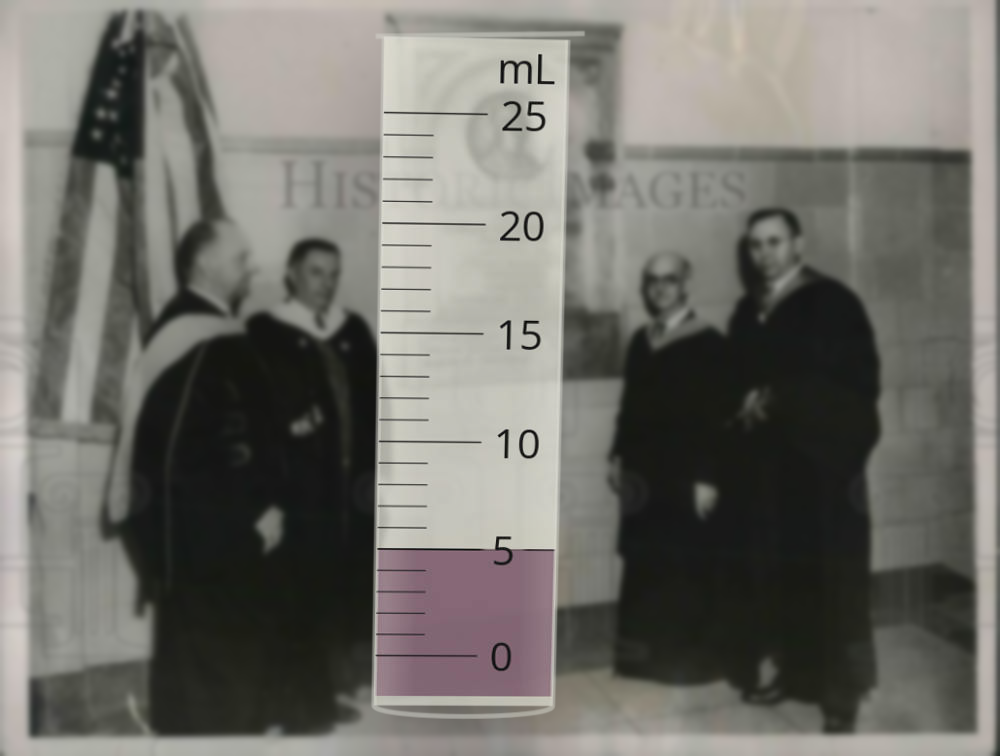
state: 5 mL
